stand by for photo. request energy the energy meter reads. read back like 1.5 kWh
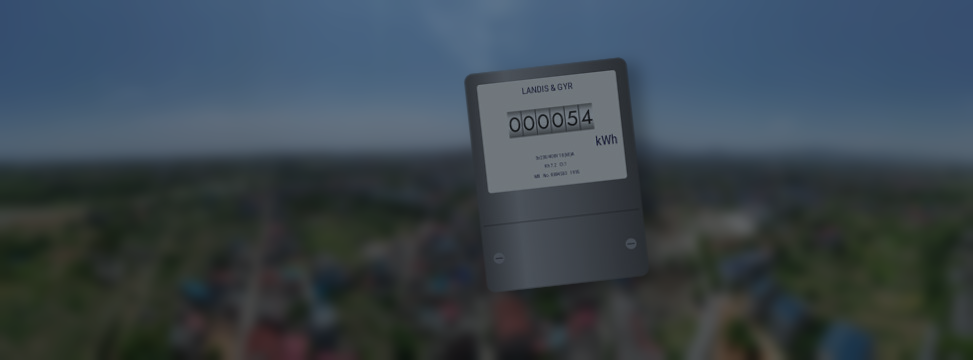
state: 54 kWh
